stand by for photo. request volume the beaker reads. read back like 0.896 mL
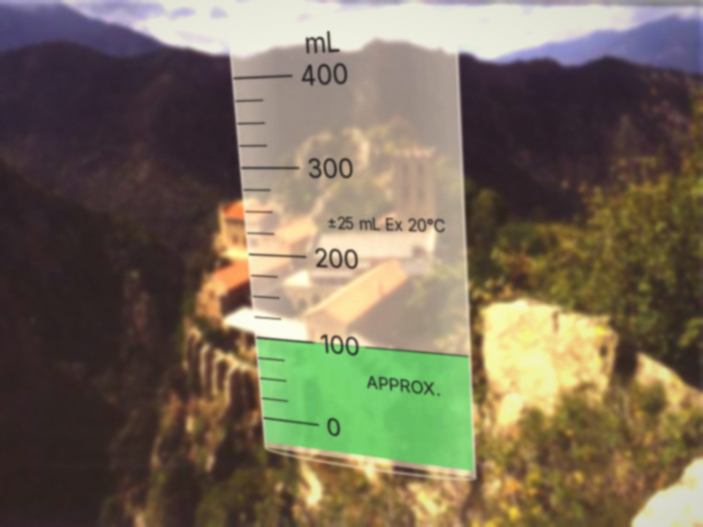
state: 100 mL
